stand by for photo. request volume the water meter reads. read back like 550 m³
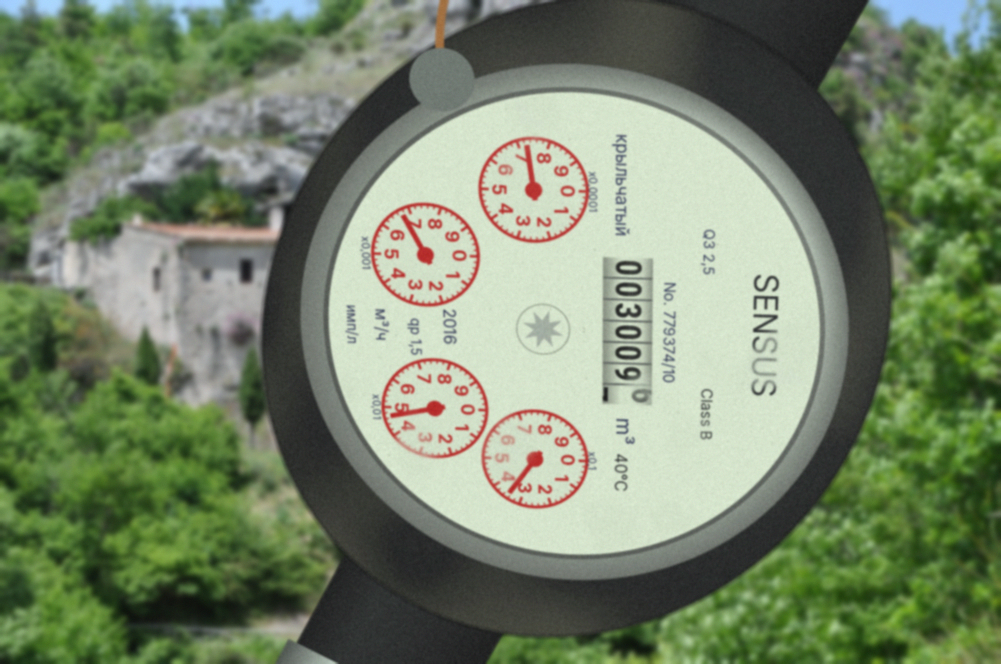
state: 30096.3467 m³
